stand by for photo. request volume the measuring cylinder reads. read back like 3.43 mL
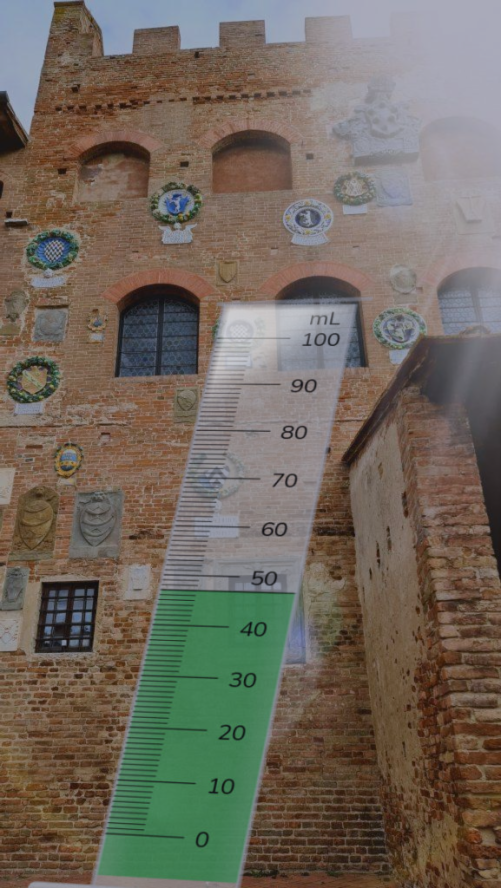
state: 47 mL
